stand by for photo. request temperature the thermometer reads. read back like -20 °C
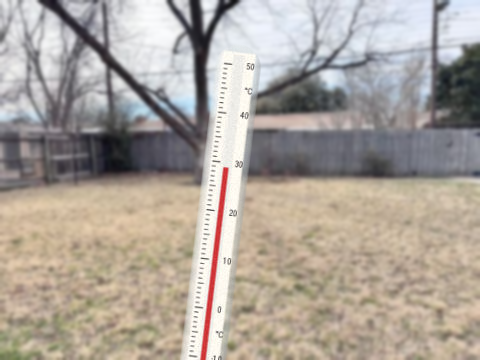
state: 29 °C
